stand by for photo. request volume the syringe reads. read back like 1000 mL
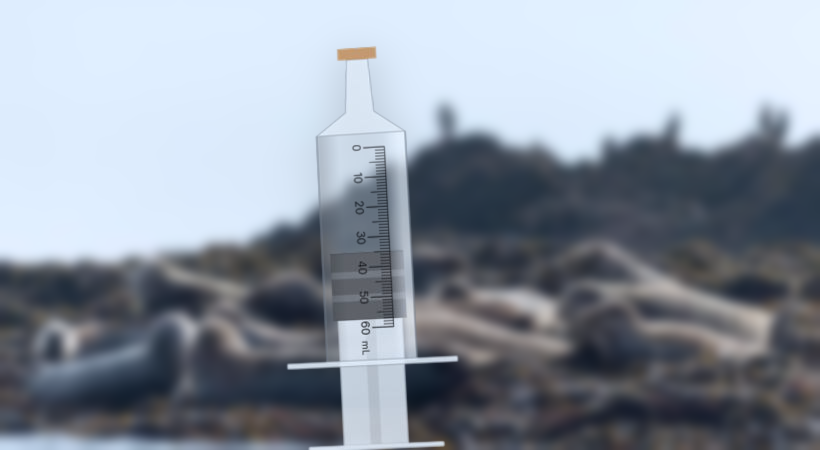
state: 35 mL
